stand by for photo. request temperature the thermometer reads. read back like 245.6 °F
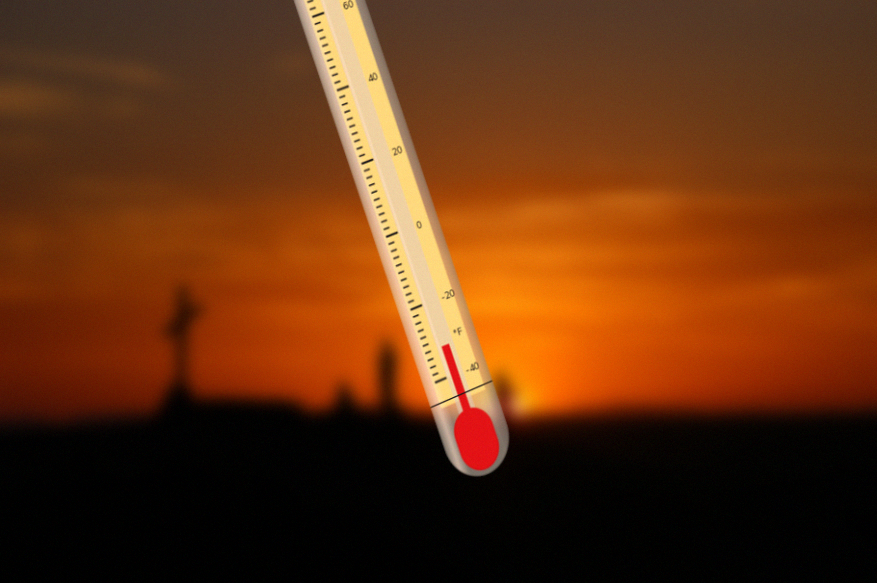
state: -32 °F
